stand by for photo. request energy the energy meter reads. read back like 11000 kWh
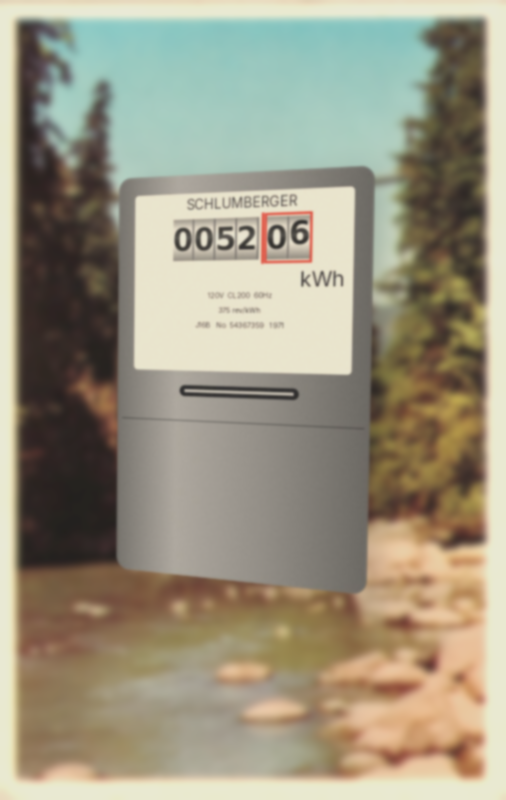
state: 52.06 kWh
